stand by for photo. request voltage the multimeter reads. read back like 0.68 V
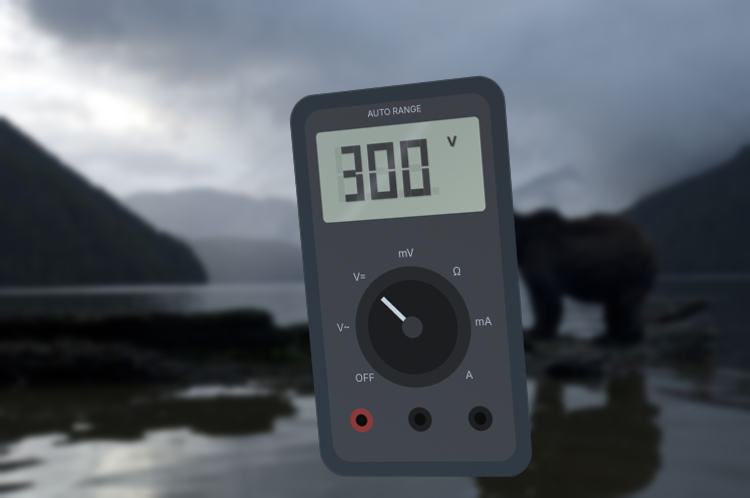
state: 300 V
